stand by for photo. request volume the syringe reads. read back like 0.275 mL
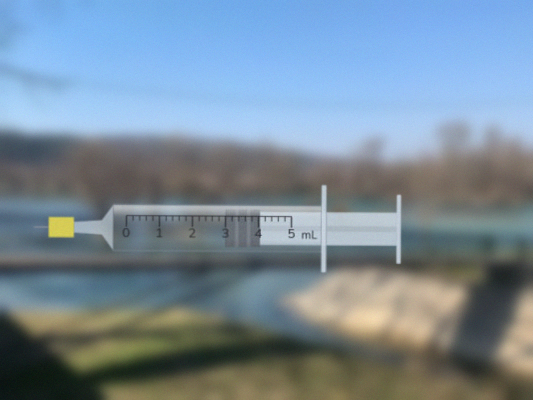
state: 3 mL
